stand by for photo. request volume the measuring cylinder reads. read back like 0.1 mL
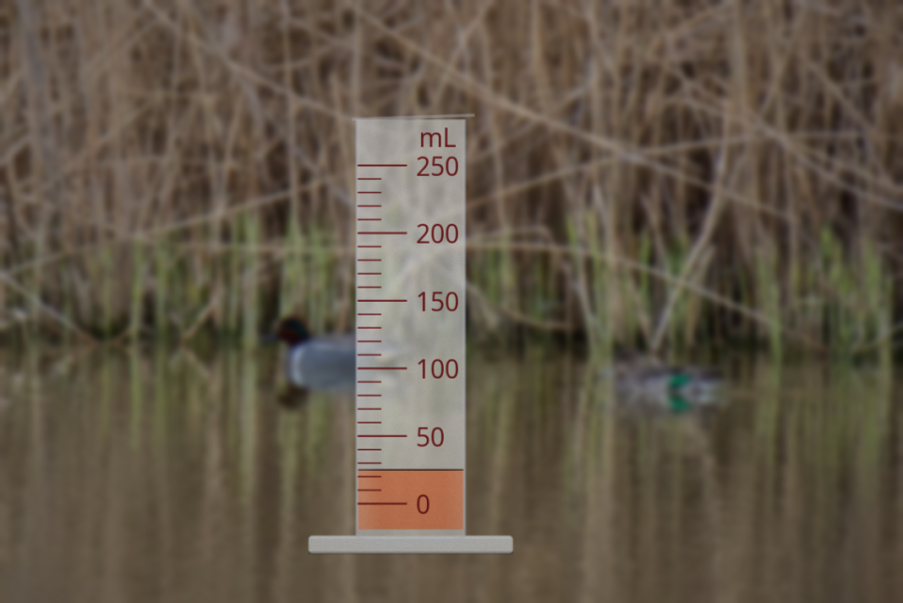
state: 25 mL
